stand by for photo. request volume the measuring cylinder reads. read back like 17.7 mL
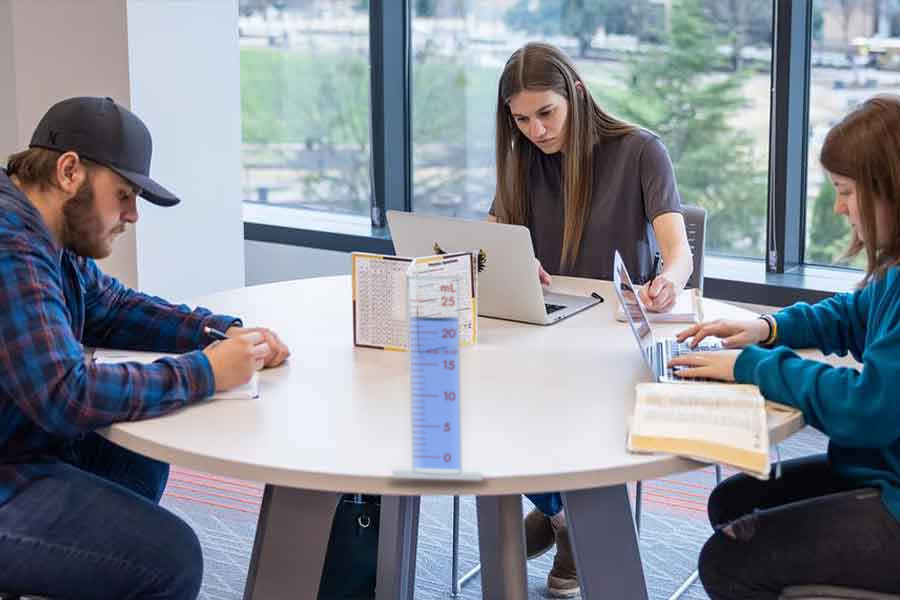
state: 22 mL
